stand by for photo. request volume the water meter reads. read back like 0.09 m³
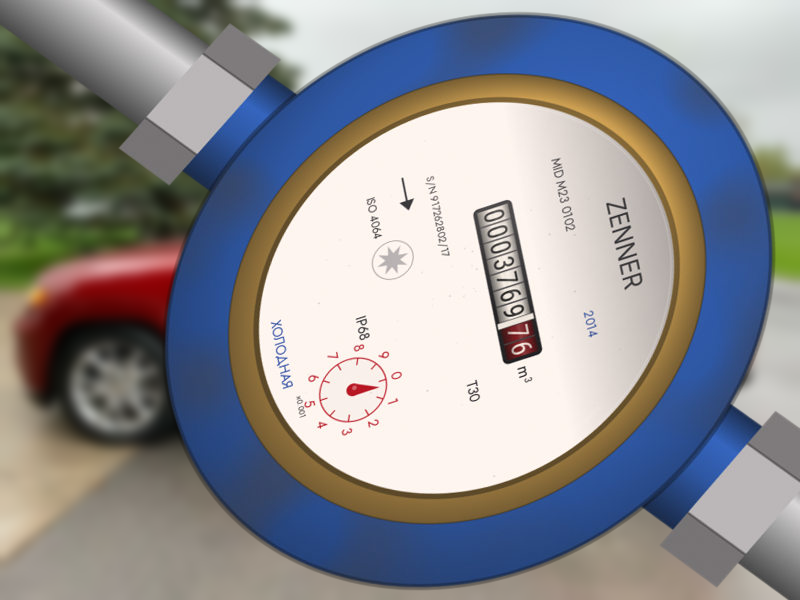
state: 3769.760 m³
